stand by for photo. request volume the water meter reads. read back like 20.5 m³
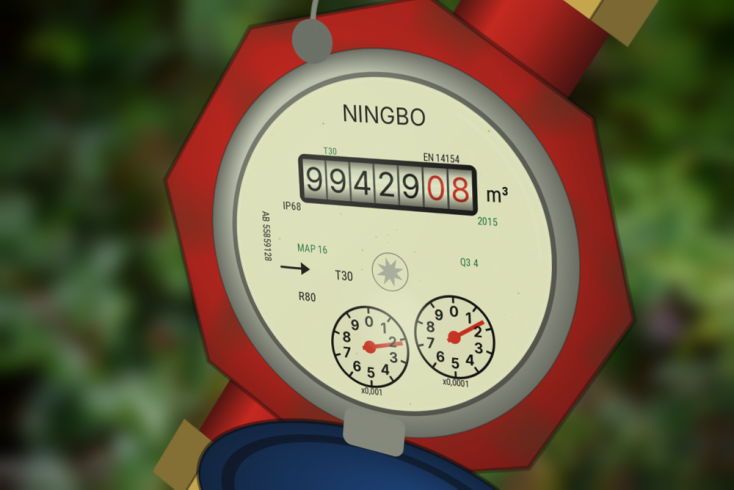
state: 99429.0821 m³
